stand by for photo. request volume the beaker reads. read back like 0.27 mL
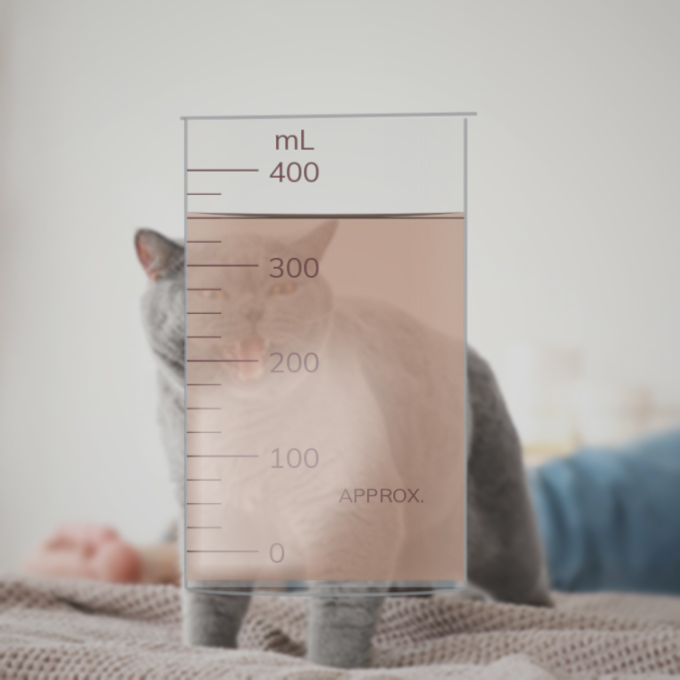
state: 350 mL
